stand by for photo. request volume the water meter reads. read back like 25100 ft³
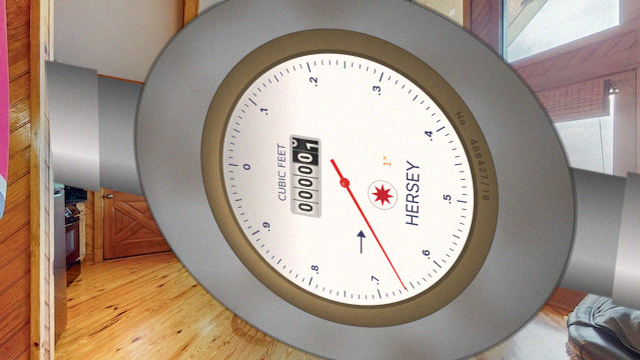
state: 0.66 ft³
